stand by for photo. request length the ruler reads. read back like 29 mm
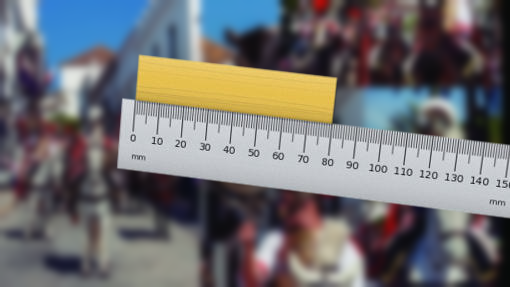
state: 80 mm
